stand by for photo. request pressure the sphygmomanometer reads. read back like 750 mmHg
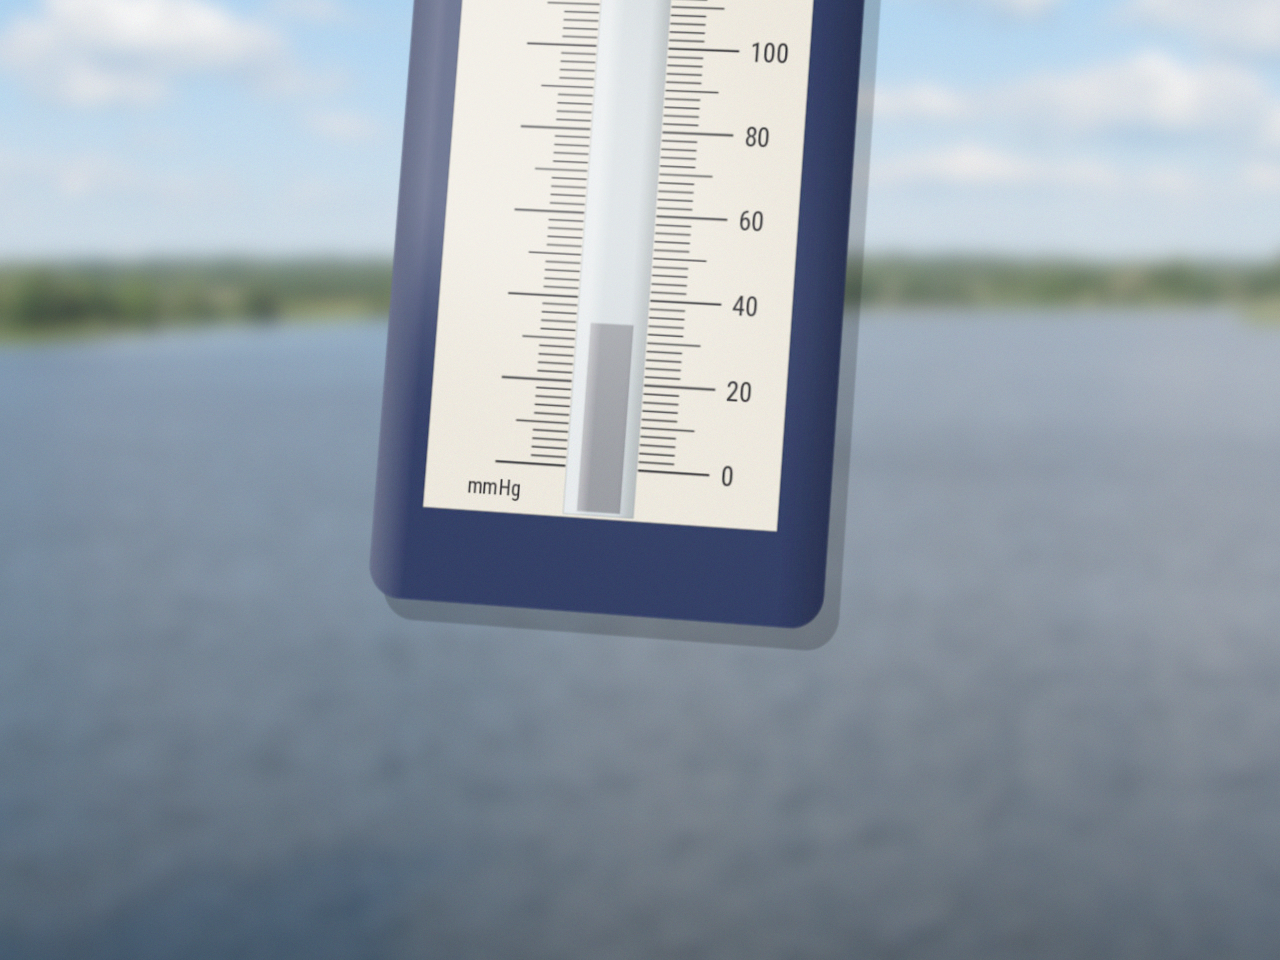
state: 34 mmHg
